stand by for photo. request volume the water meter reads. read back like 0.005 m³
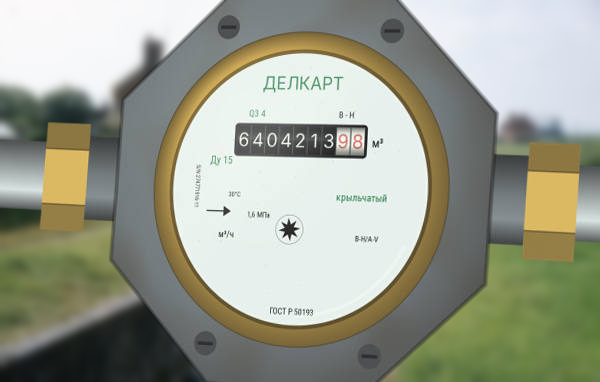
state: 6404213.98 m³
